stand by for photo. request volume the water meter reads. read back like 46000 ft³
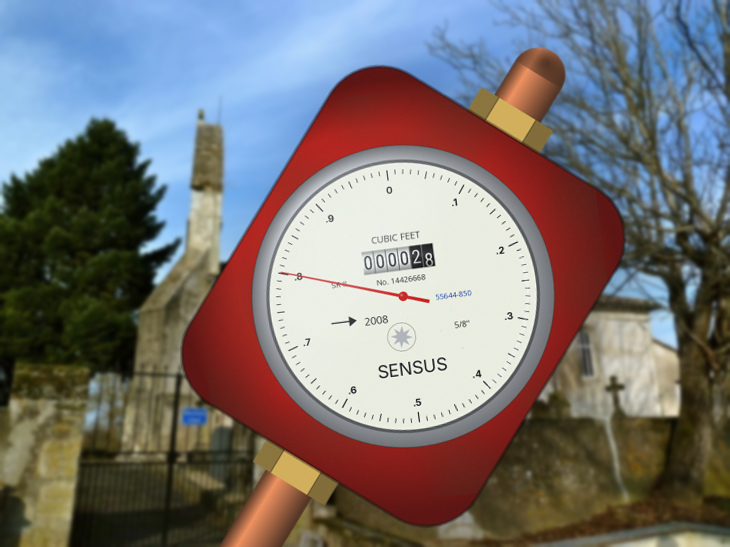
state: 27.80 ft³
